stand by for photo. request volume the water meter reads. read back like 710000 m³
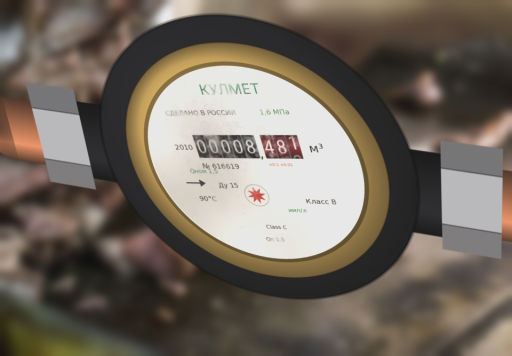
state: 8.481 m³
